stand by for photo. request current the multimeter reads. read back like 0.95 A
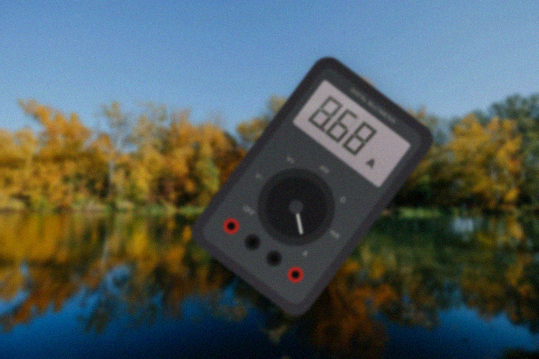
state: 8.68 A
